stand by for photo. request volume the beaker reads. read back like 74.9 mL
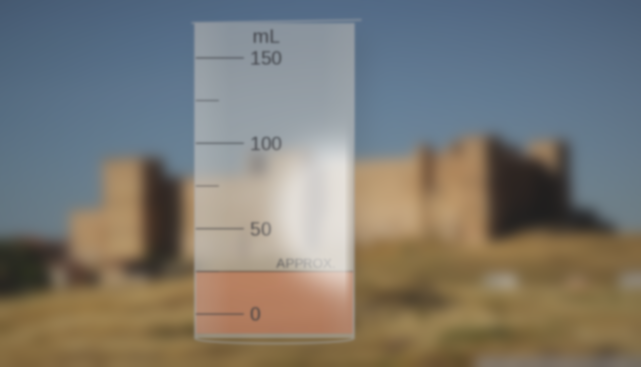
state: 25 mL
